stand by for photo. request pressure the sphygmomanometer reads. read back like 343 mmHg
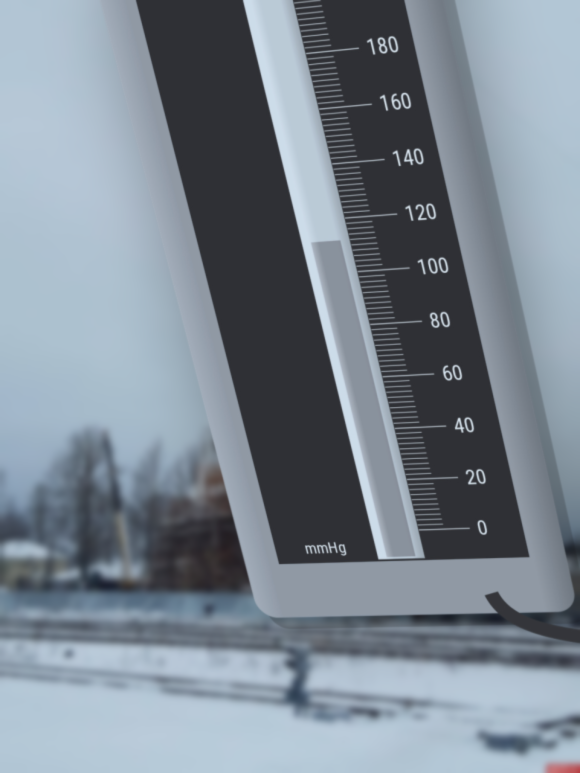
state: 112 mmHg
